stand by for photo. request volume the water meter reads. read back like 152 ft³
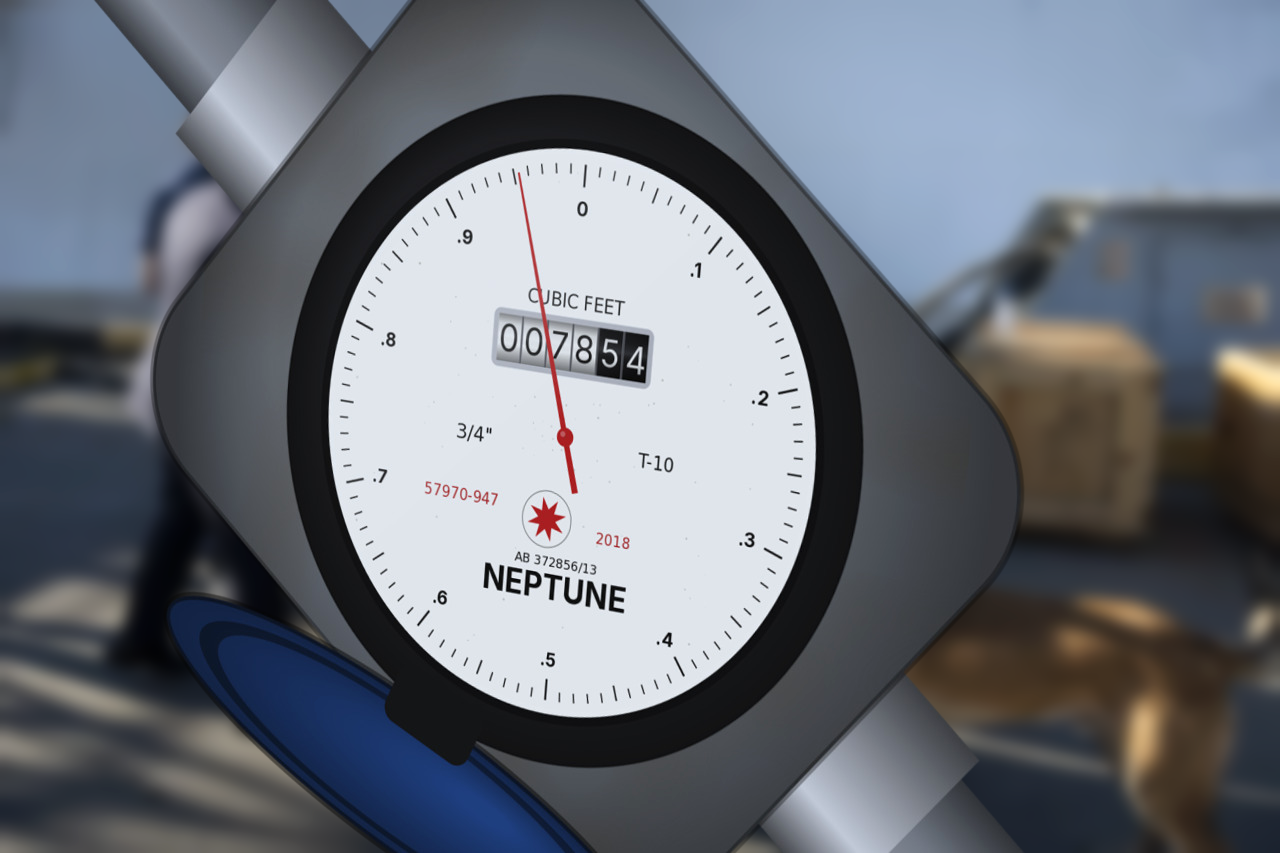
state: 7853.95 ft³
